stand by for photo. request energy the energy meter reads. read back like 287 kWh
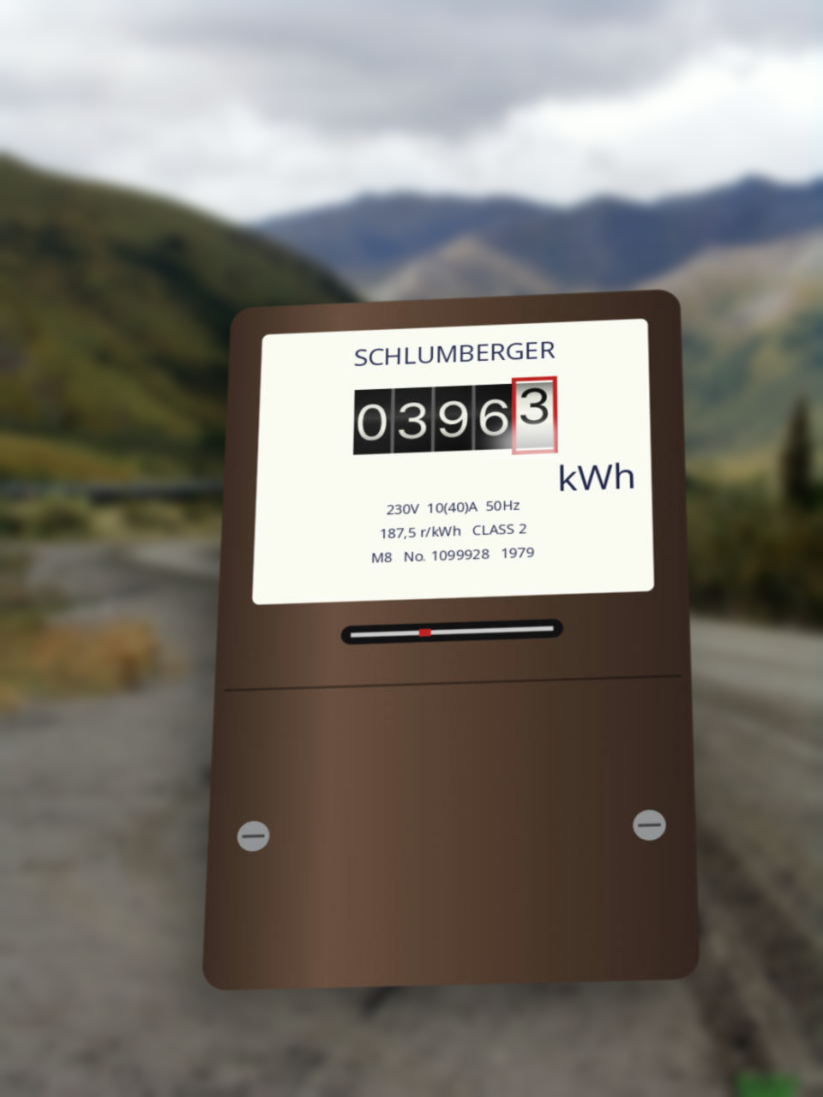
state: 396.3 kWh
